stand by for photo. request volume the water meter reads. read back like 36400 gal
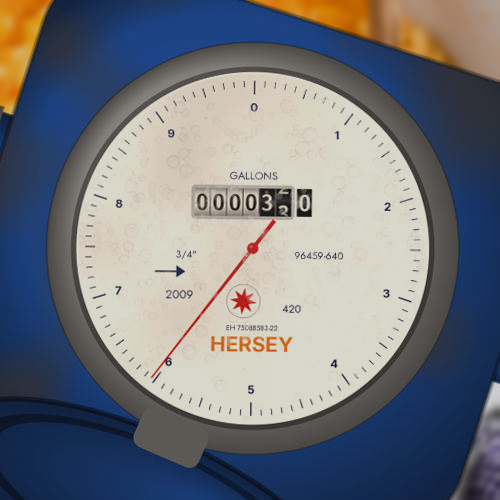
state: 326.0 gal
